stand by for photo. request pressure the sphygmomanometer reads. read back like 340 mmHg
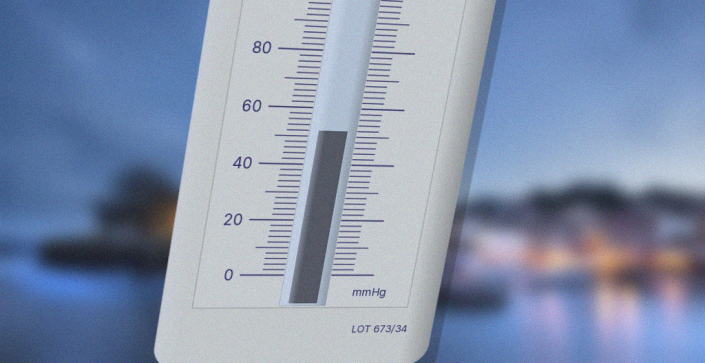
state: 52 mmHg
